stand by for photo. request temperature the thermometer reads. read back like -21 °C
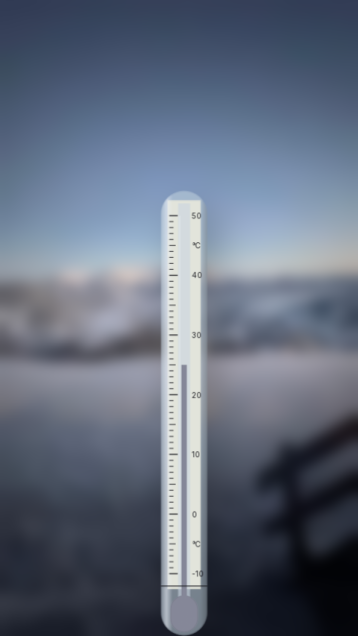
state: 25 °C
